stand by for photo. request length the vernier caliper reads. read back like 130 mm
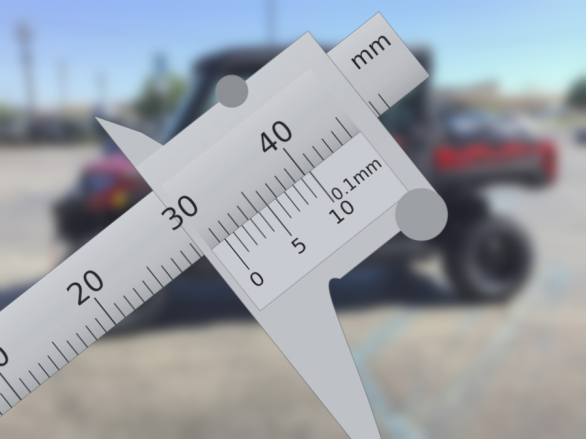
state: 31.5 mm
